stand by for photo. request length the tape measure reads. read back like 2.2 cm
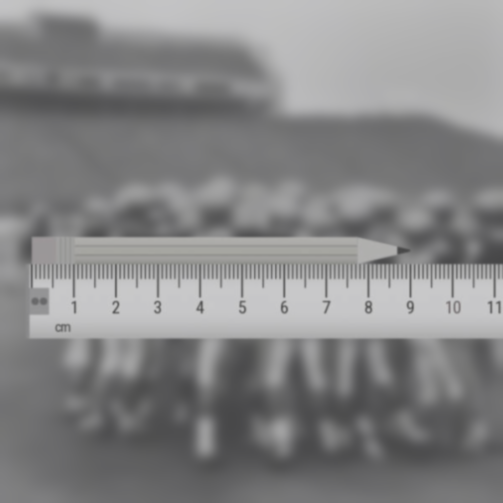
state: 9 cm
